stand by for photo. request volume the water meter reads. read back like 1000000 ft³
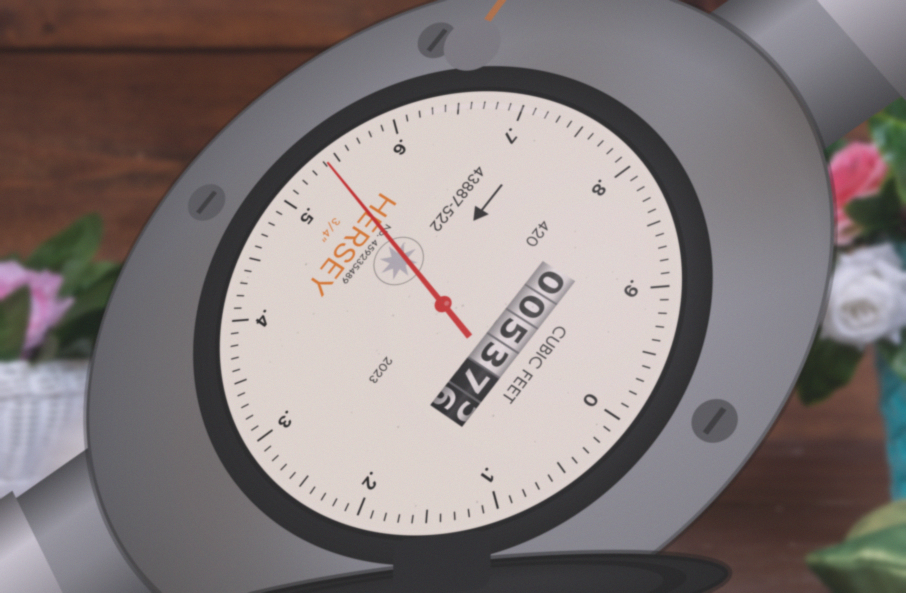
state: 5375.54 ft³
